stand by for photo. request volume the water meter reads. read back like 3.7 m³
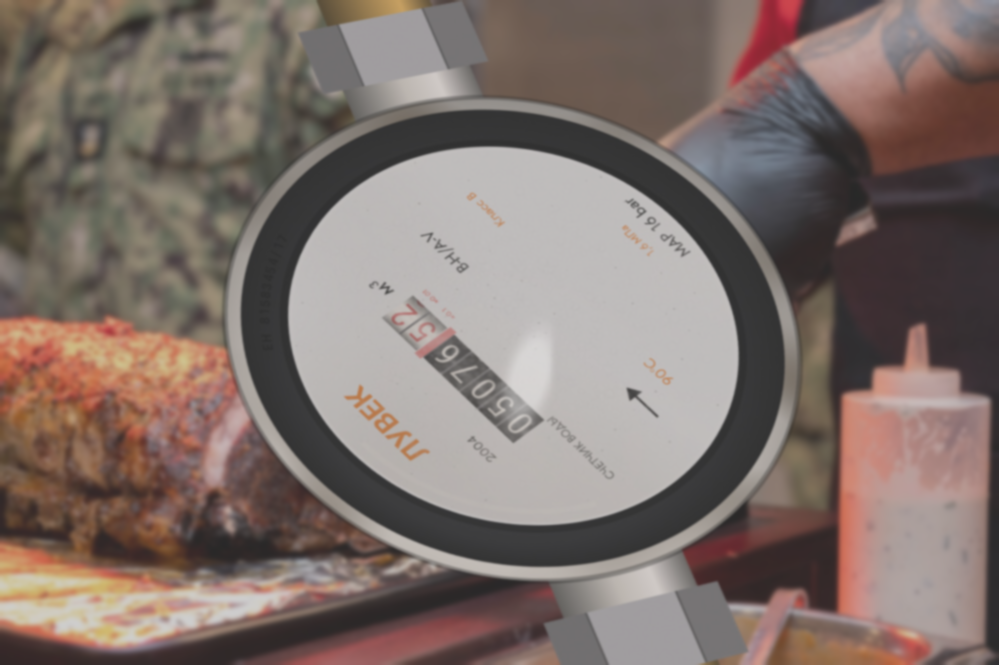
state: 5076.52 m³
